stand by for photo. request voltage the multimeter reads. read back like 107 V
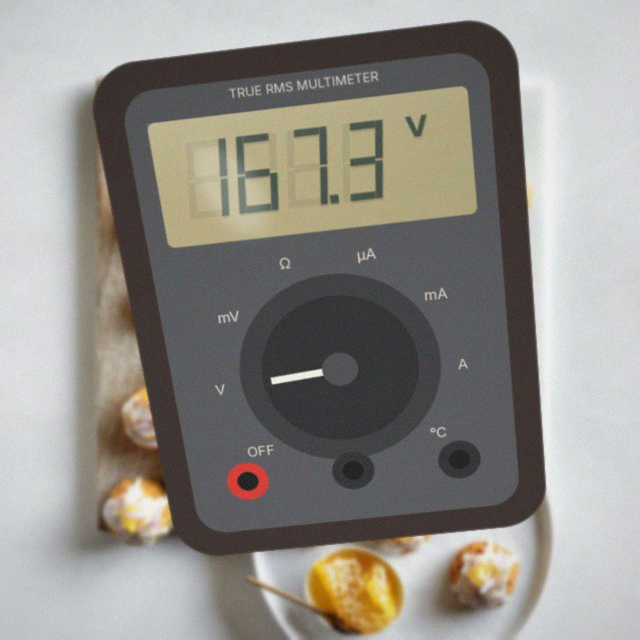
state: 167.3 V
